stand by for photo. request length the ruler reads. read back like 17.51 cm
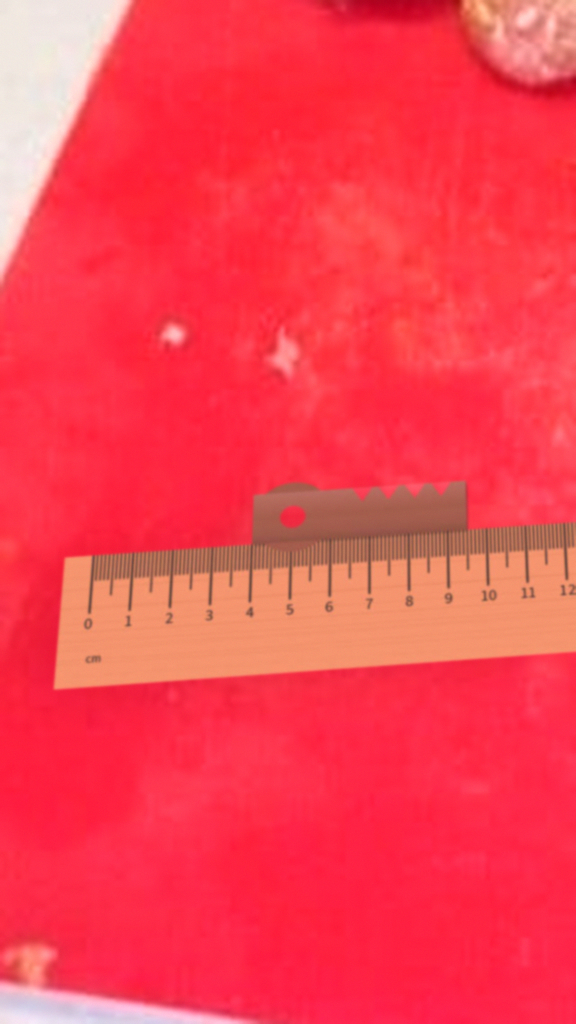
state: 5.5 cm
